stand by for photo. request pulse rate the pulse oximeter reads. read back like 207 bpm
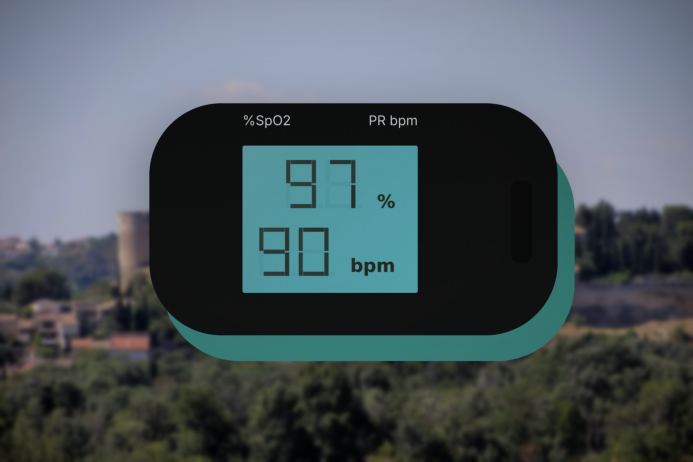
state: 90 bpm
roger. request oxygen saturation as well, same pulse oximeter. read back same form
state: 97 %
